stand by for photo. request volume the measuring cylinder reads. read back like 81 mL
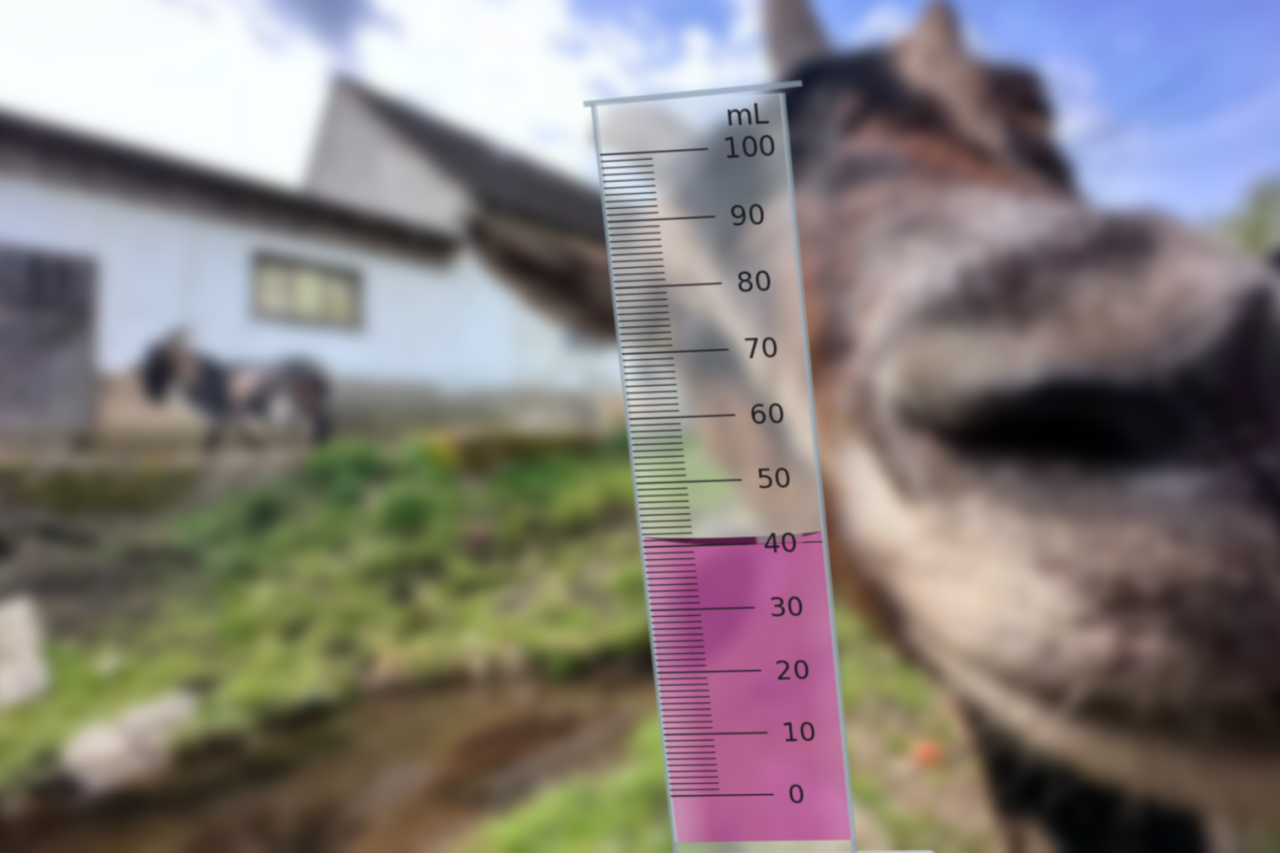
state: 40 mL
